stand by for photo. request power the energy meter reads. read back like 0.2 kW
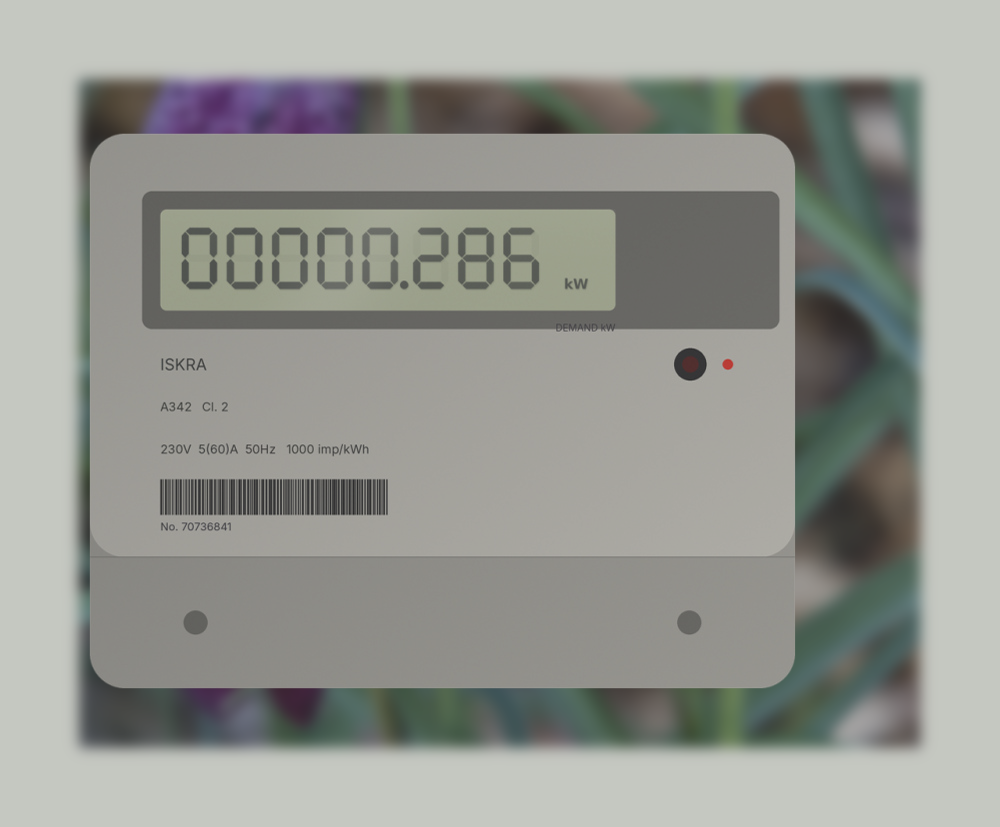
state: 0.286 kW
